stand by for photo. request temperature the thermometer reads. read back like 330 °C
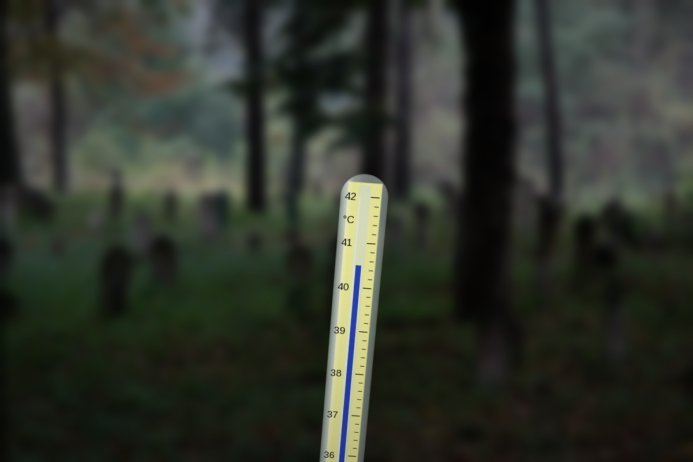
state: 40.5 °C
